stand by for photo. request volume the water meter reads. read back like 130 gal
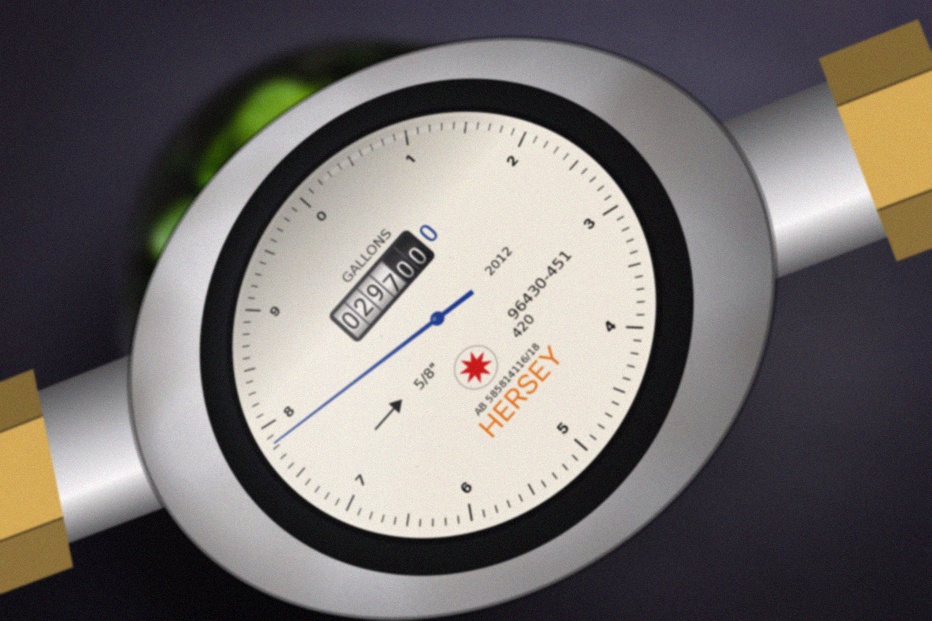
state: 296997.8 gal
